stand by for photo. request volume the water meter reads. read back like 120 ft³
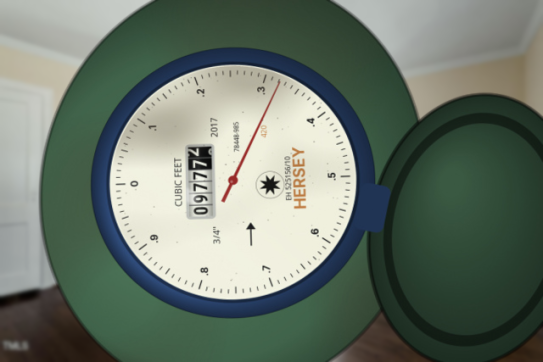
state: 97772.32 ft³
